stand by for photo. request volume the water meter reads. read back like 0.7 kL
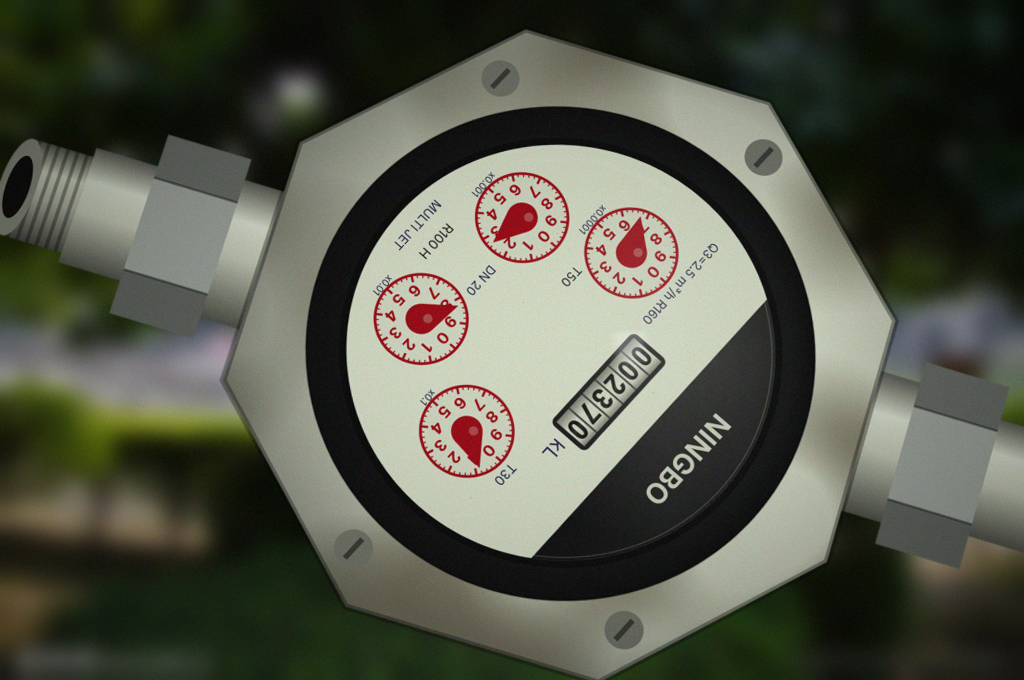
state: 2370.0826 kL
